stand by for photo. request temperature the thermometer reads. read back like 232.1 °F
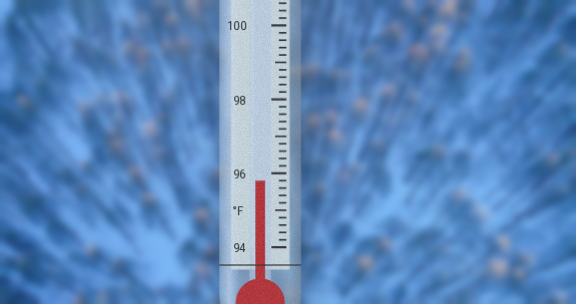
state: 95.8 °F
